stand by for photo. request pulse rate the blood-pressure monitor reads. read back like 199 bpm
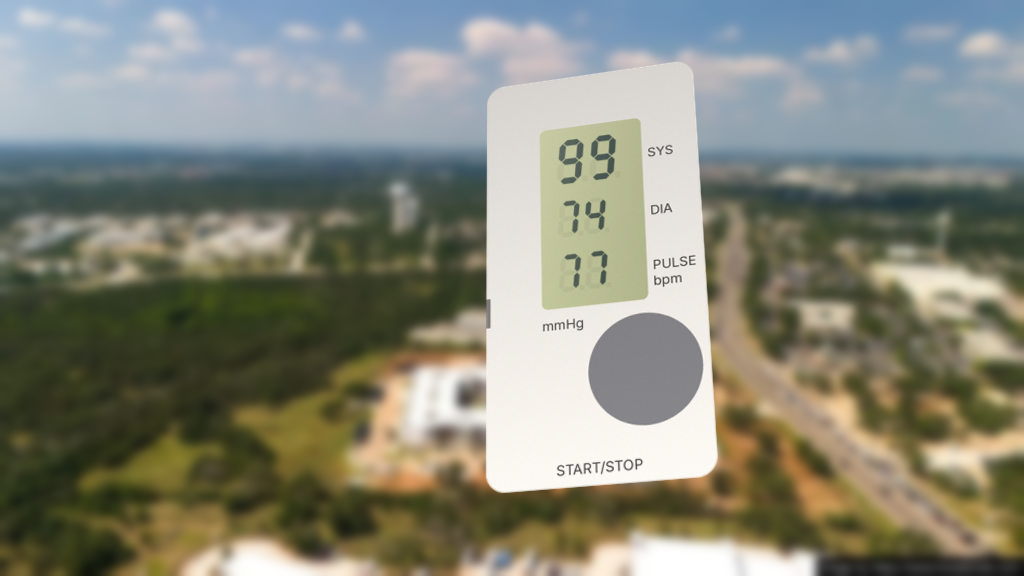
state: 77 bpm
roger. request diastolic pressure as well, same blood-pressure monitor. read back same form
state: 74 mmHg
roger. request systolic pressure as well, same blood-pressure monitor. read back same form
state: 99 mmHg
